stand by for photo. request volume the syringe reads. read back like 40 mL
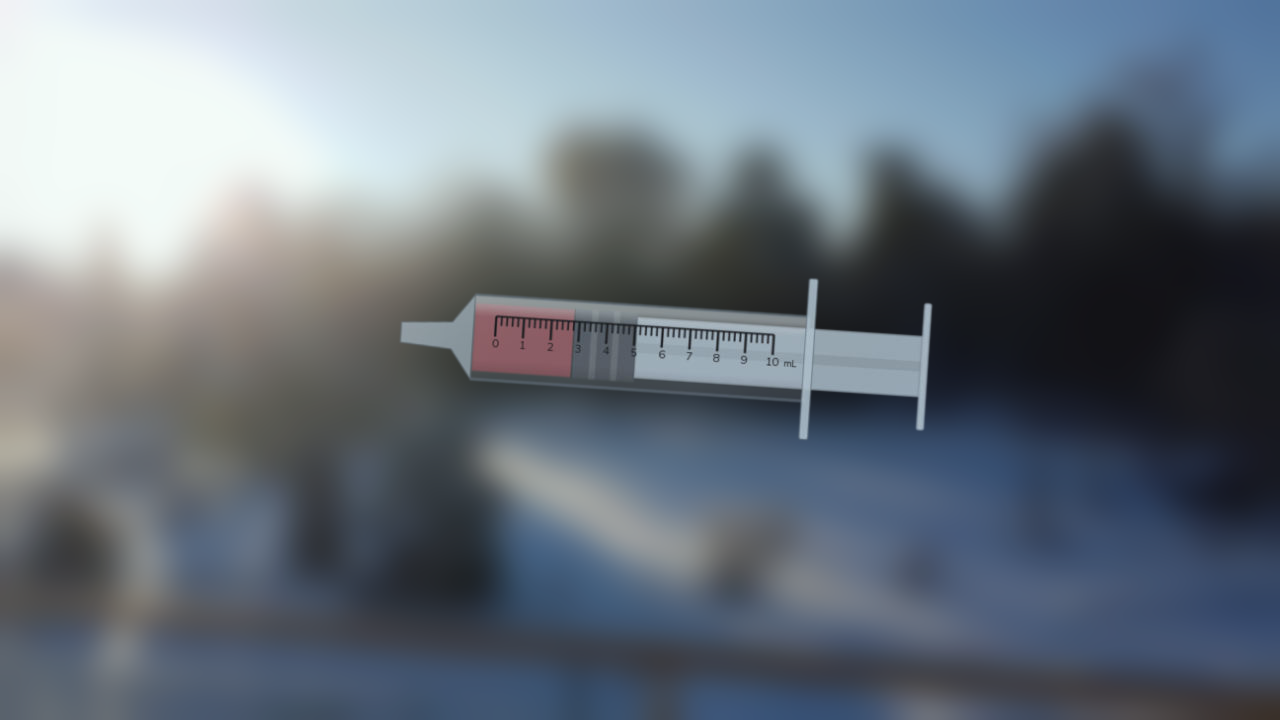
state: 2.8 mL
